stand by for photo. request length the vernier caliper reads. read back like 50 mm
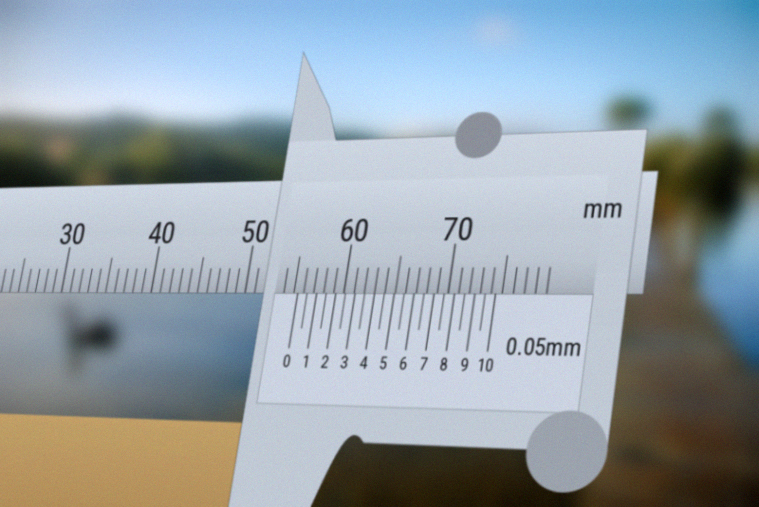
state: 55.4 mm
